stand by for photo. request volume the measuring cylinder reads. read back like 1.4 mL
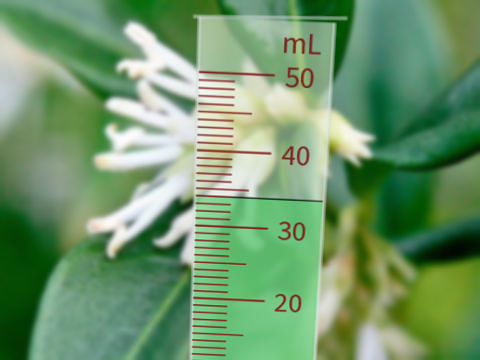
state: 34 mL
